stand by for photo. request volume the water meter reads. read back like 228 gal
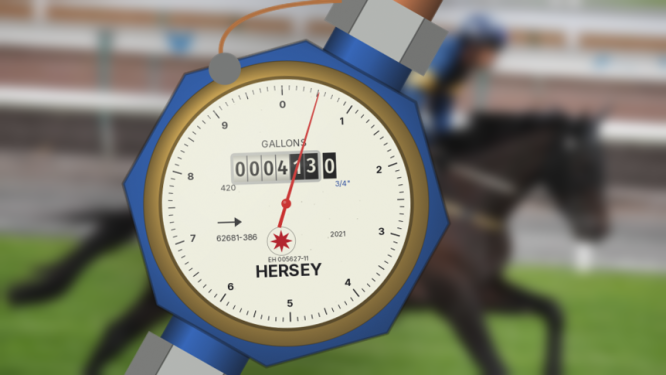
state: 4130.5 gal
